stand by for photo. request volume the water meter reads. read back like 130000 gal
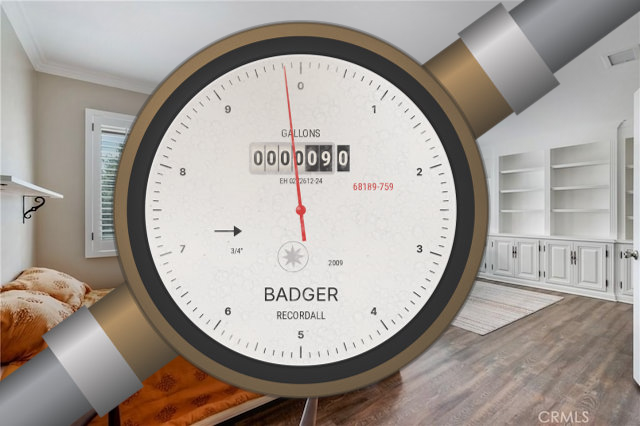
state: 89.8 gal
